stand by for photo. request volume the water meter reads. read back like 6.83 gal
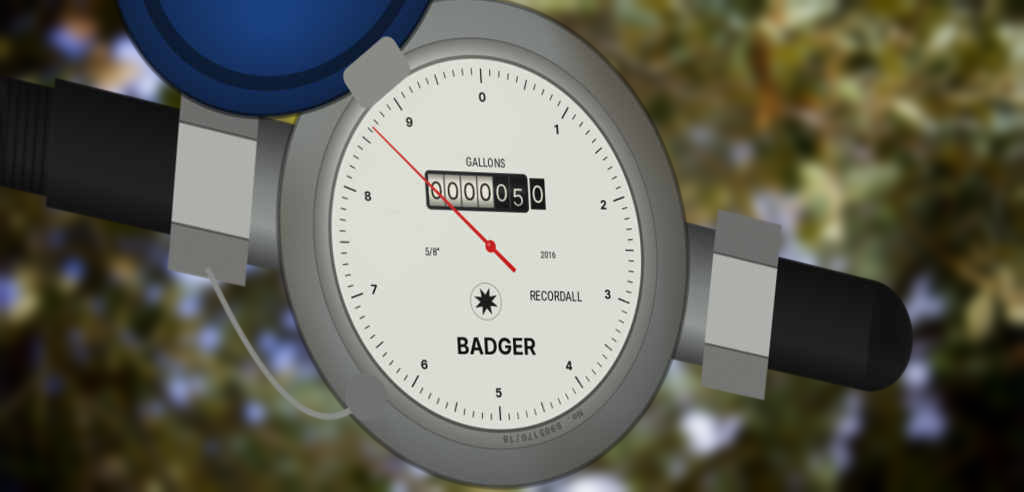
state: 48.6 gal
